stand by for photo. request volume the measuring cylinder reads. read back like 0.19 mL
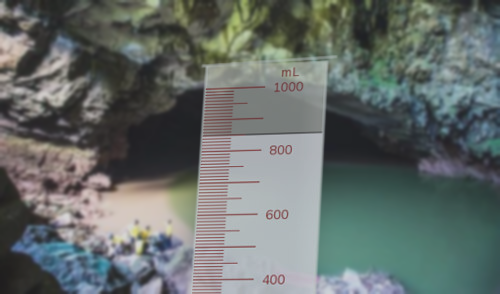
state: 850 mL
